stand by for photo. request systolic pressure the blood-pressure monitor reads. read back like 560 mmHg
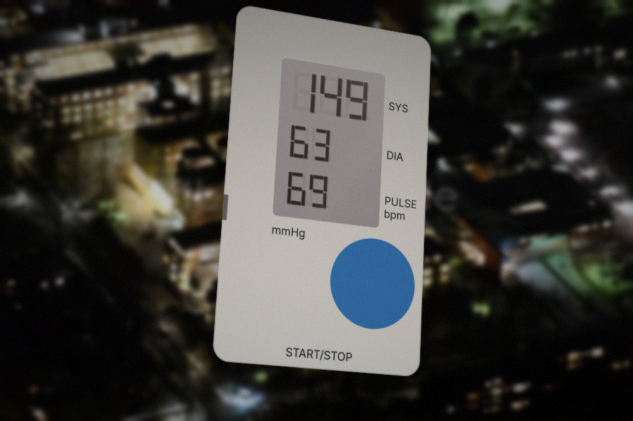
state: 149 mmHg
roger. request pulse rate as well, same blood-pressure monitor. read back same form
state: 69 bpm
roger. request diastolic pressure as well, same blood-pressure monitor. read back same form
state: 63 mmHg
